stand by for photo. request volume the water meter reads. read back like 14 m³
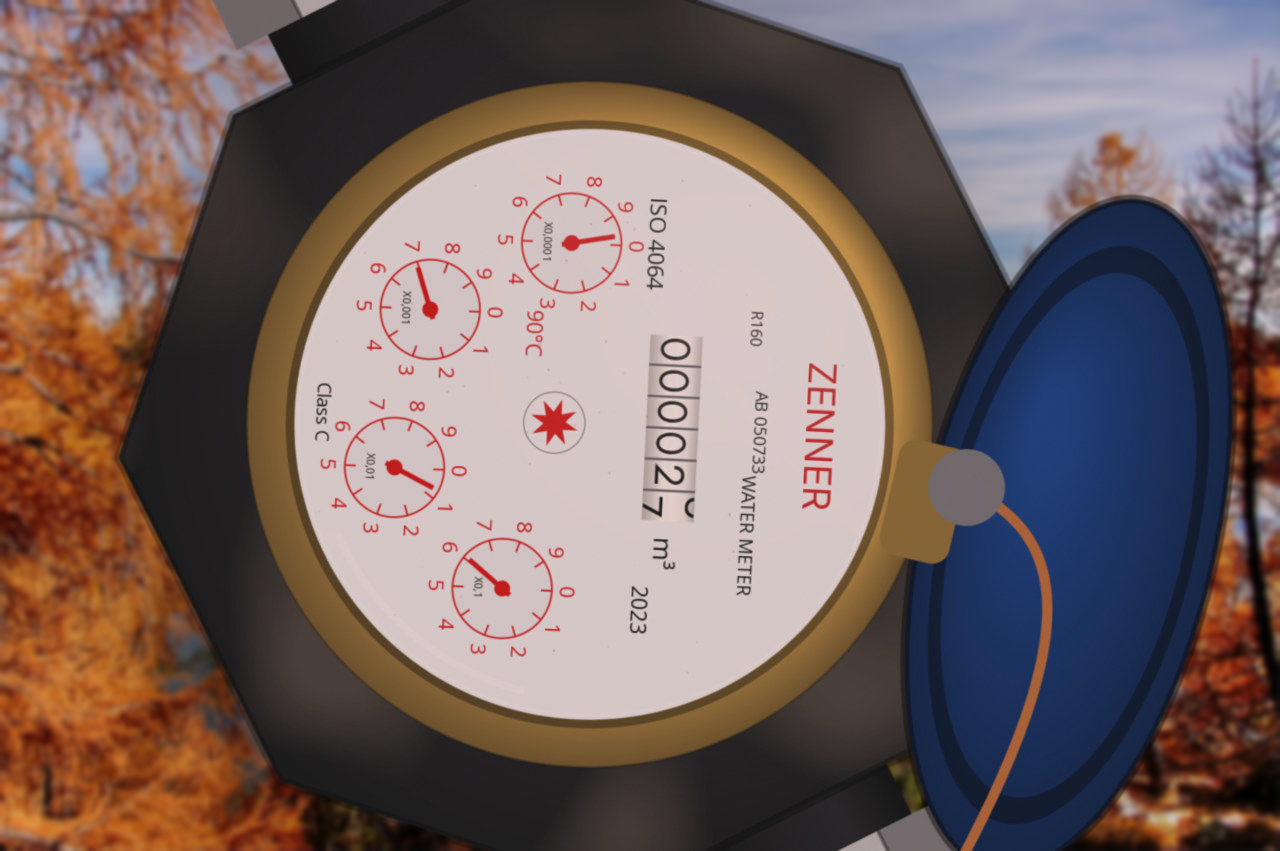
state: 26.6069 m³
